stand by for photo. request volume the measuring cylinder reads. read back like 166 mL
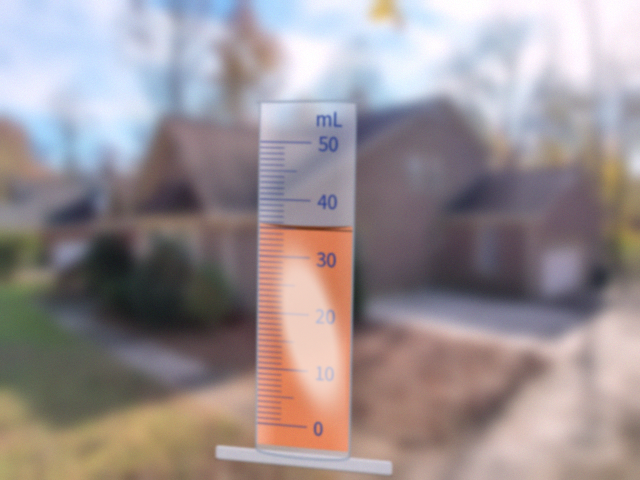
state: 35 mL
